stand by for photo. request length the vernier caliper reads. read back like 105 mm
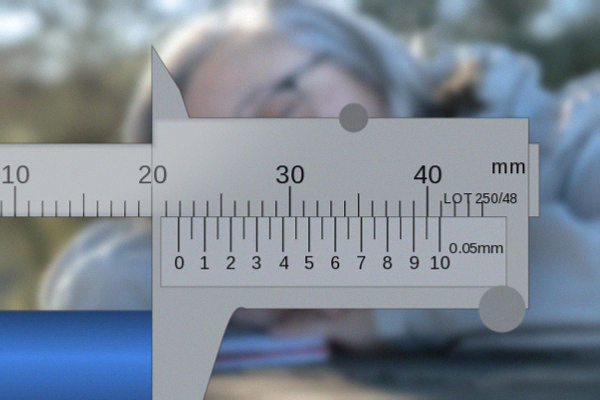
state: 21.9 mm
